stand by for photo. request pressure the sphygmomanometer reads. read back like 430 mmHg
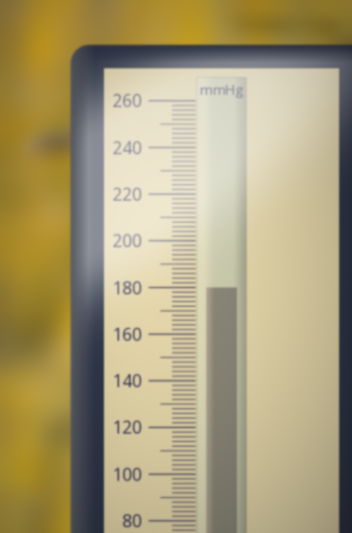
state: 180 mmHg
